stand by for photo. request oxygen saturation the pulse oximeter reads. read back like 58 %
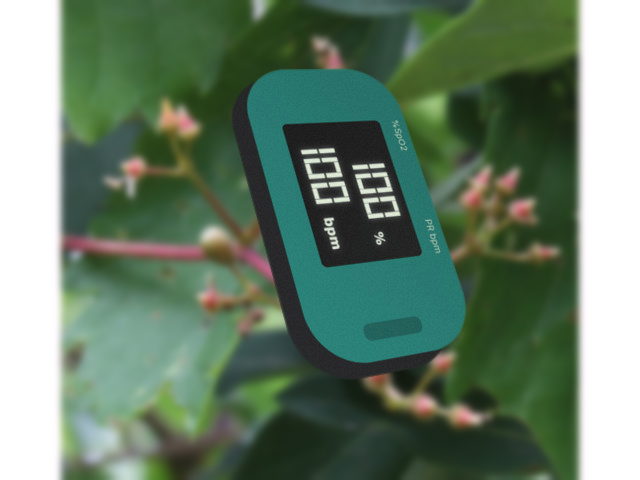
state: 100 %
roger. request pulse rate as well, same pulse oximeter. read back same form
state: 100 bpm
